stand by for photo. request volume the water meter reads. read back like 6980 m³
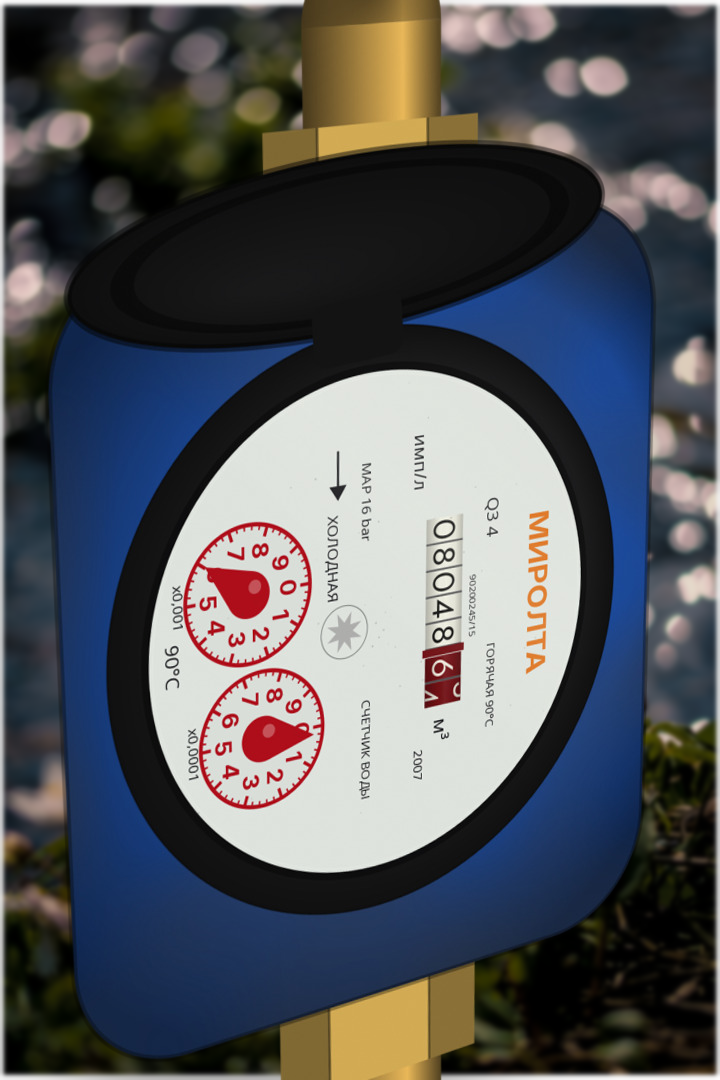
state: 8048.6360 m³
